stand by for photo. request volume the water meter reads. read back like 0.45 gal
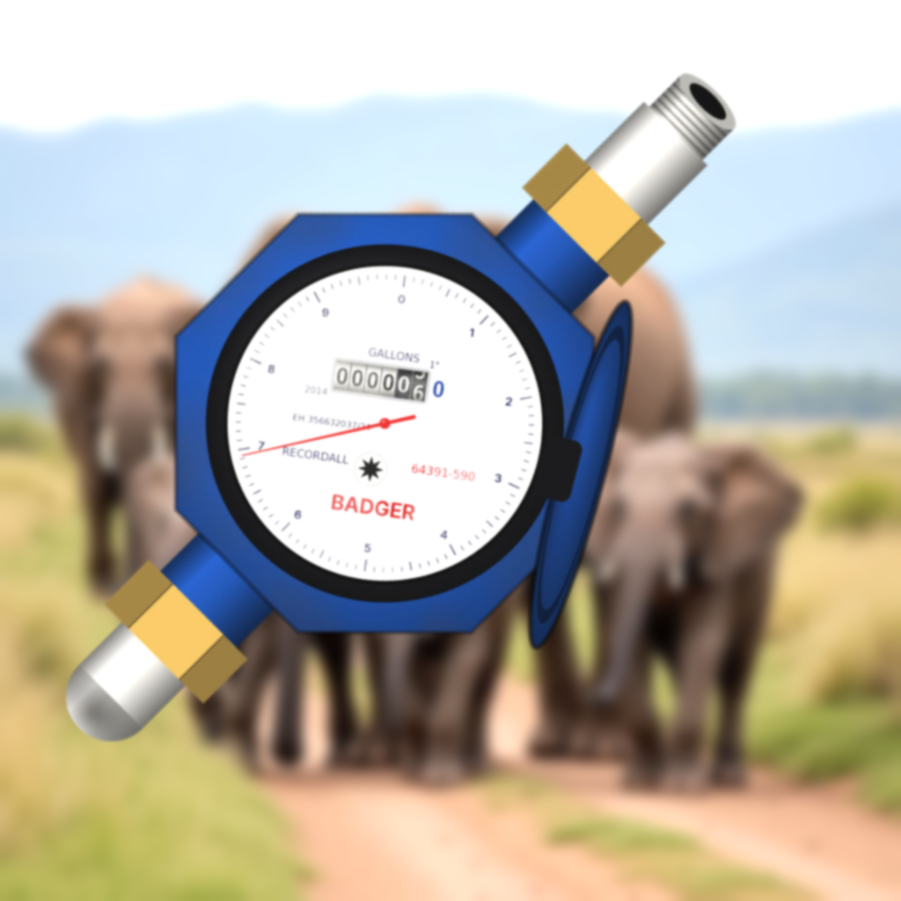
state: 56.9 gal
